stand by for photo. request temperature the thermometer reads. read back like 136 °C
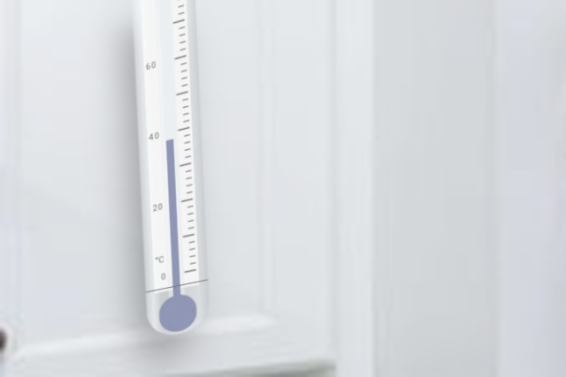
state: 38 °C
